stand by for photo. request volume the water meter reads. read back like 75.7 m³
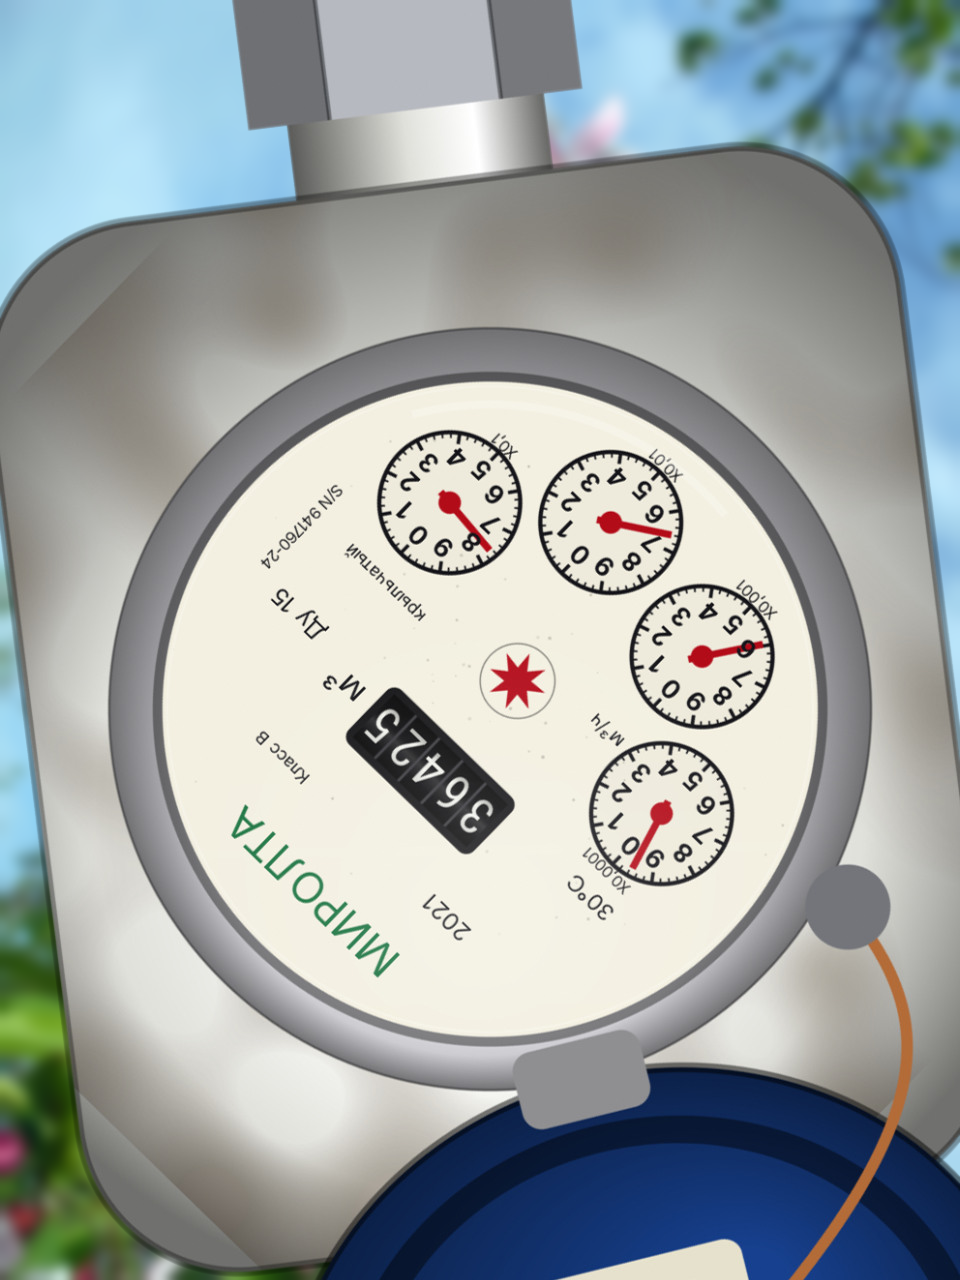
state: 36425.7659 m³
